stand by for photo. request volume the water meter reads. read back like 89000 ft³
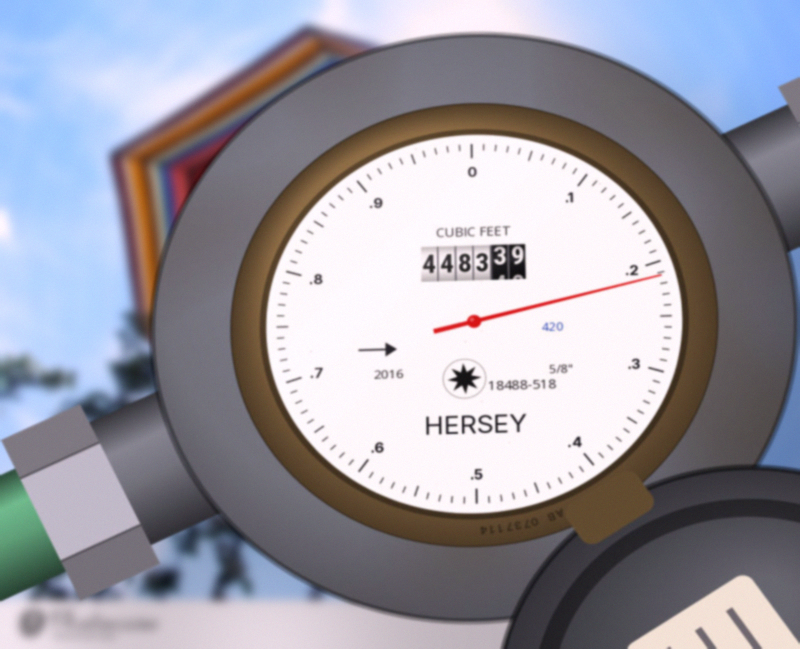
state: 448339.21 ft³
